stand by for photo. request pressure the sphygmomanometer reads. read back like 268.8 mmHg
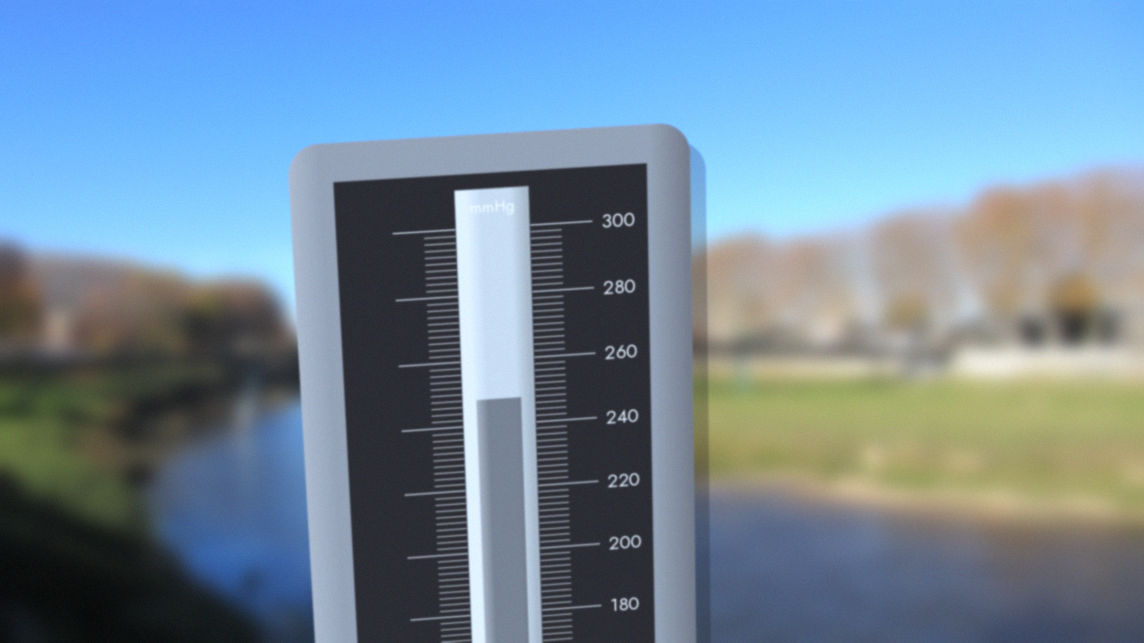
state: 248 mmHg
